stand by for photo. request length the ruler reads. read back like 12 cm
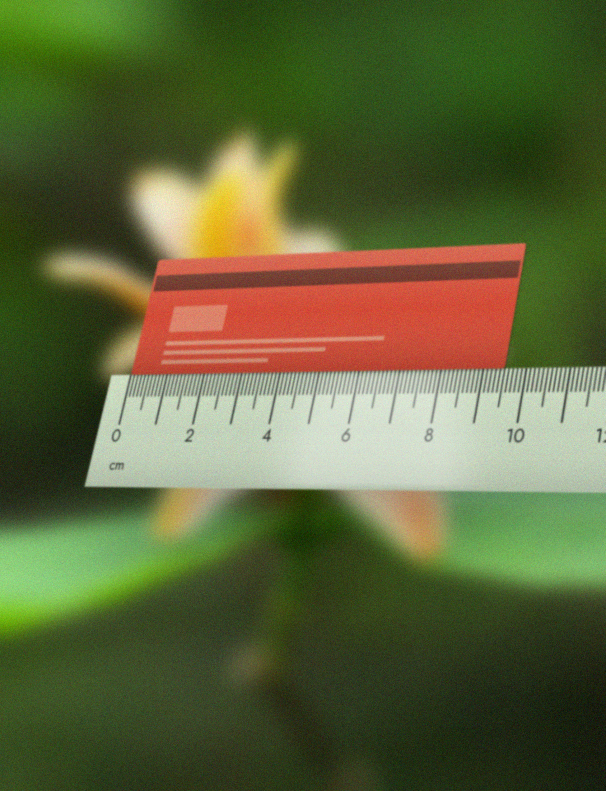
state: 9.5 cm
